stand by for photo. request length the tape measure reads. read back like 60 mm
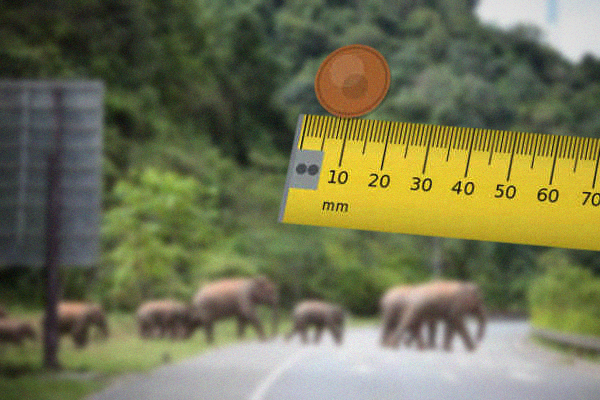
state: 18 mm
